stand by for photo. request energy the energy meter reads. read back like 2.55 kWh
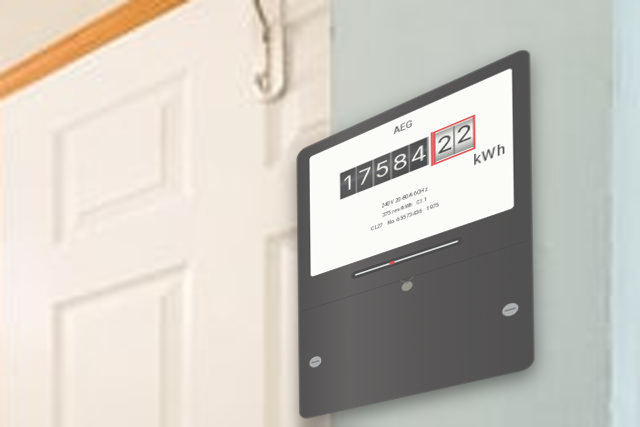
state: 17584.22 kWh
